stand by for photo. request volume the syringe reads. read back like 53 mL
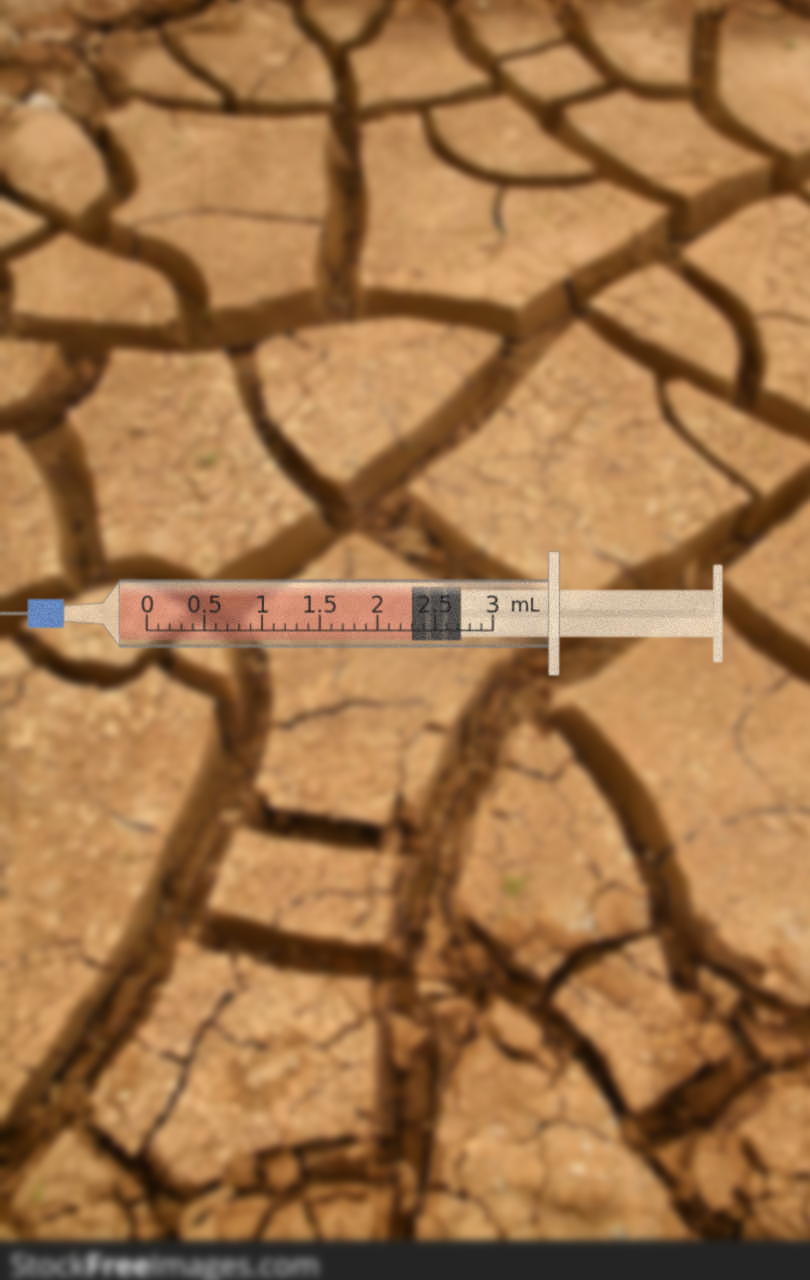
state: 2.3 mL
